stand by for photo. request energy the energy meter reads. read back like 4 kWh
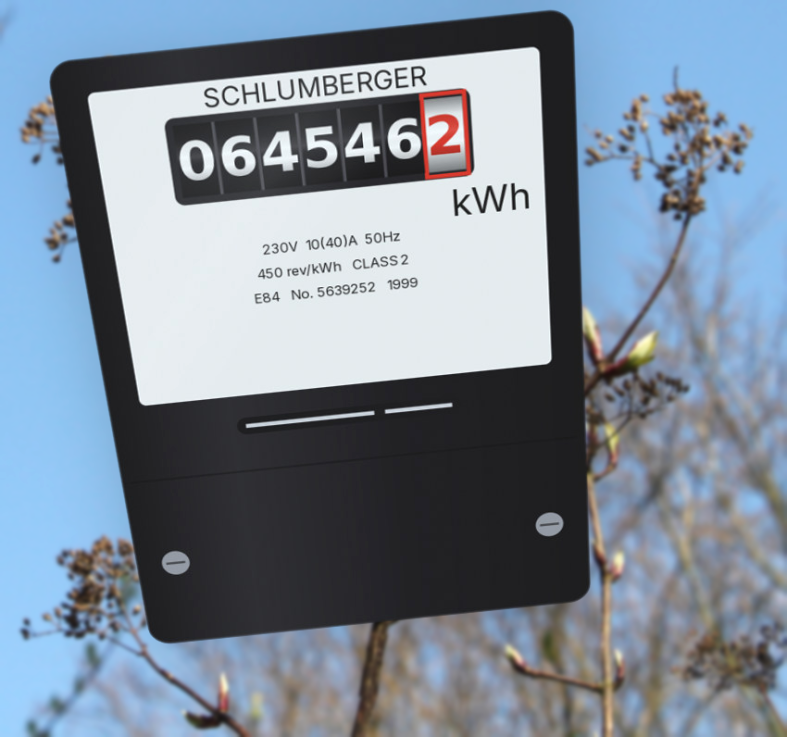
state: 64546.2 kWh
